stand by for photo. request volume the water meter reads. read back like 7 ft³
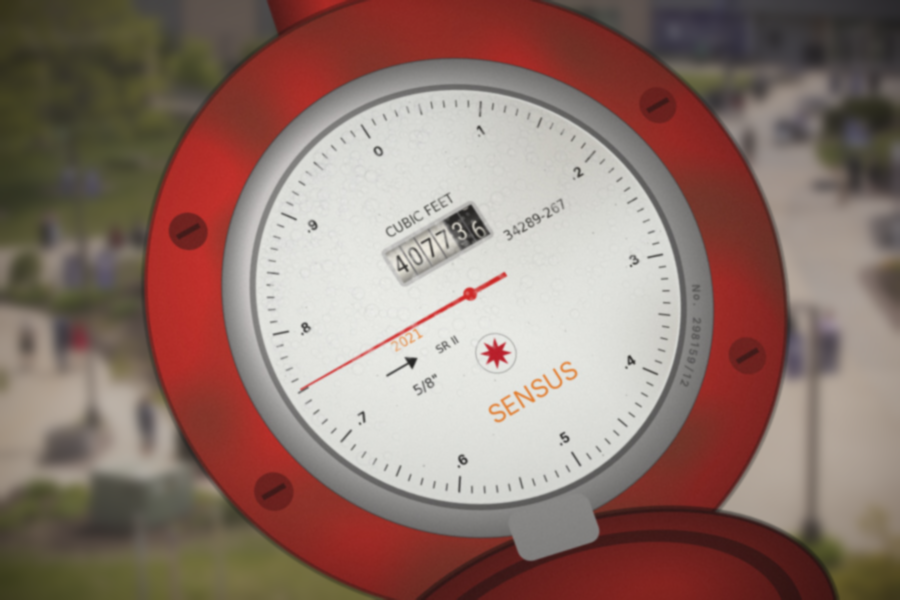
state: 407735.75 ft³
